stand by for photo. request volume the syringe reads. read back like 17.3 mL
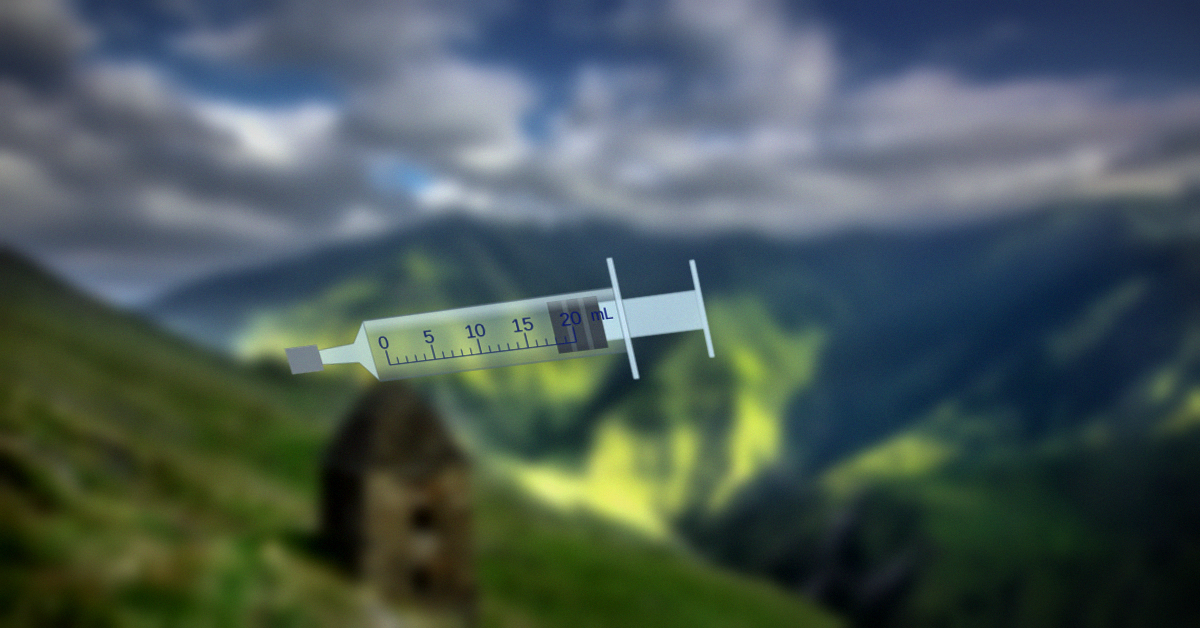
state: 18 mL
